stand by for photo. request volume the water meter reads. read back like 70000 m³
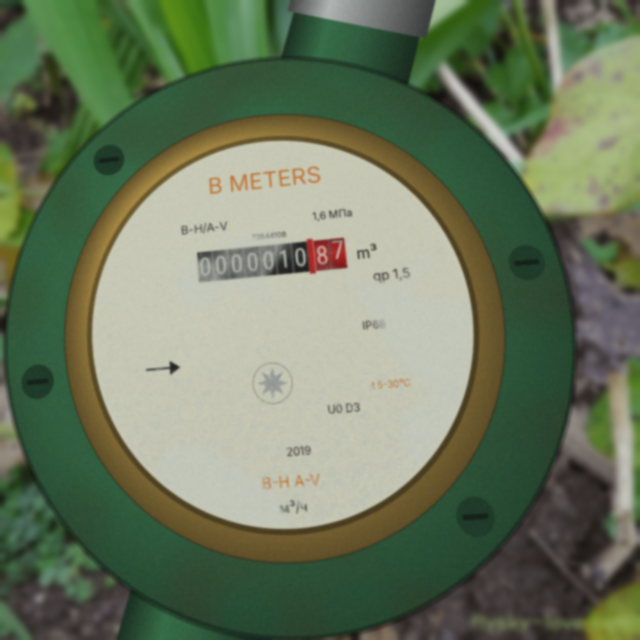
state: 10.87 m³
